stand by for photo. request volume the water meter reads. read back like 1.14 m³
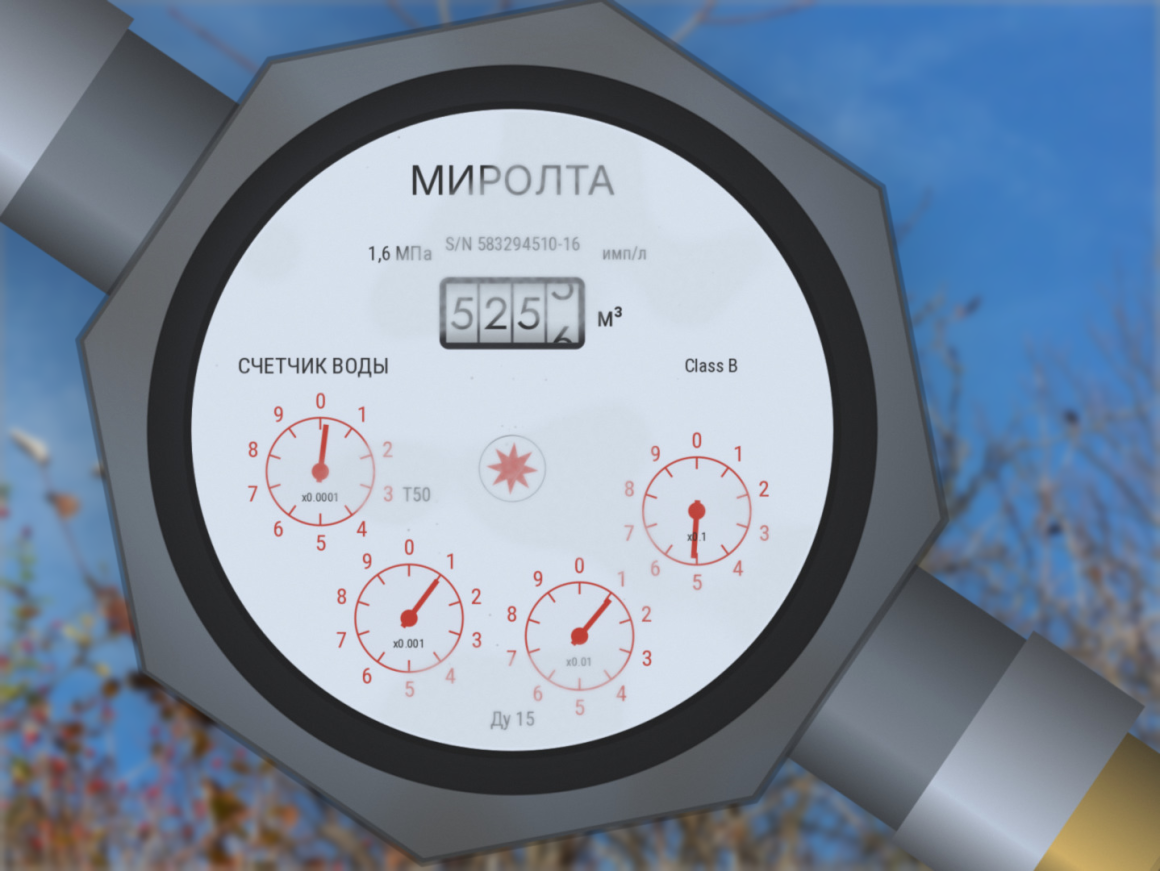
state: 5255.5110 m³
